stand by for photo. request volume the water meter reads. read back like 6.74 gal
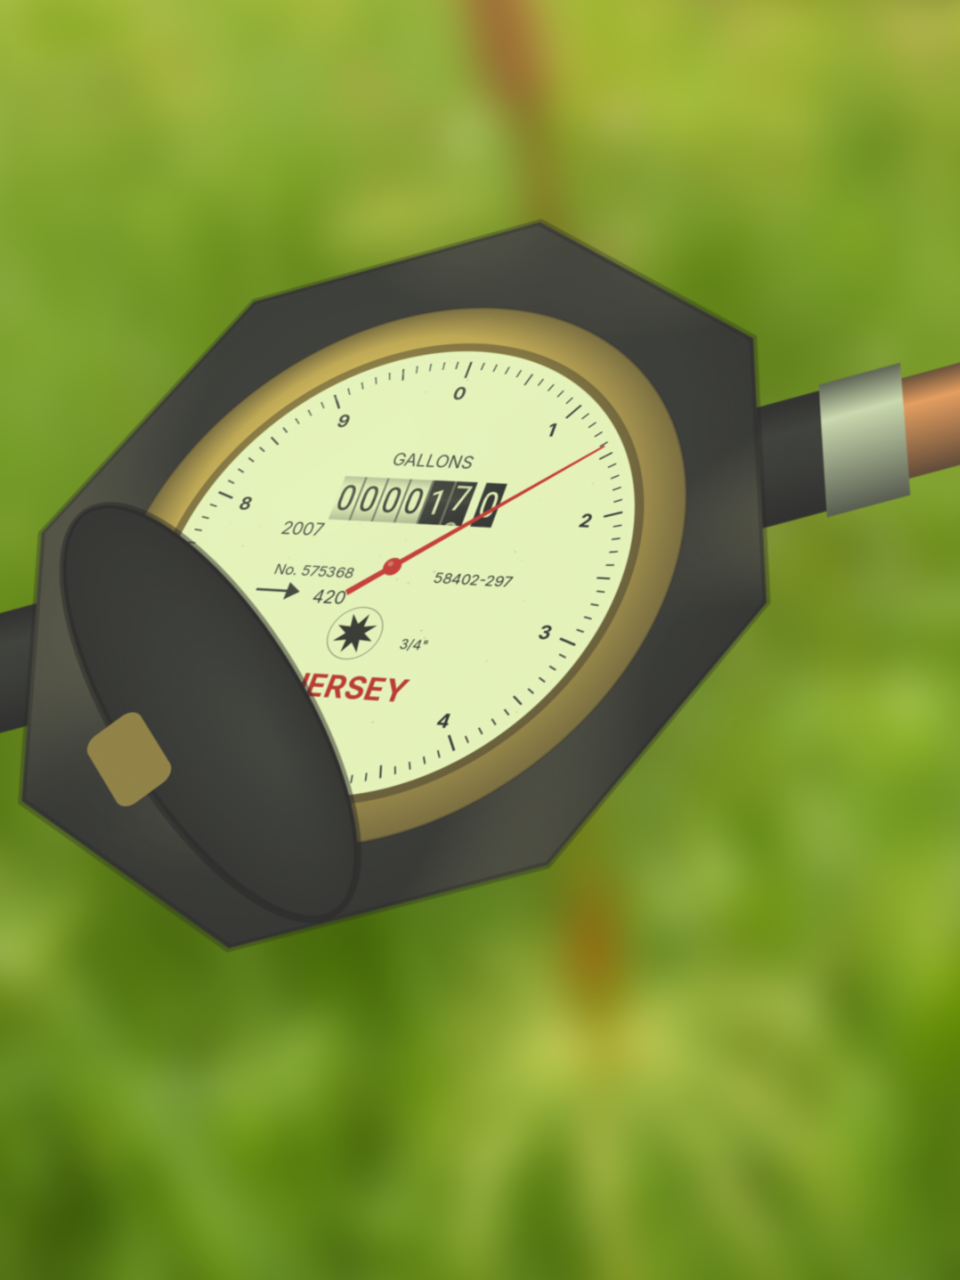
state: 171.4 gal
